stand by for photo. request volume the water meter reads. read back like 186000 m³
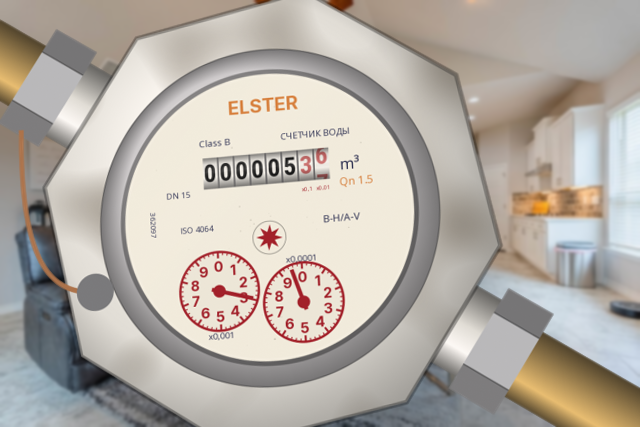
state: 5.3629 m³
